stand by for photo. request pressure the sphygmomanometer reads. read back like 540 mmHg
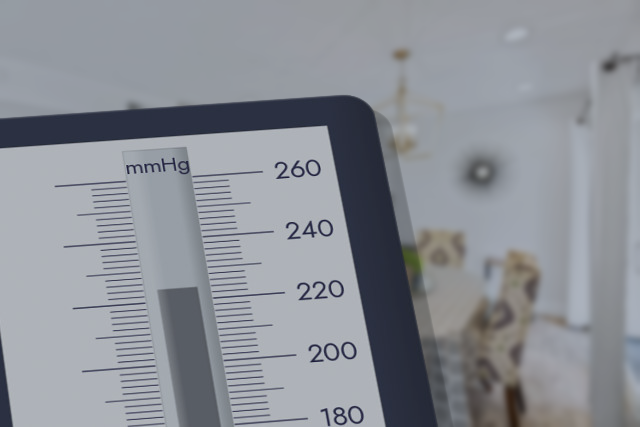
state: 224 mmHg
